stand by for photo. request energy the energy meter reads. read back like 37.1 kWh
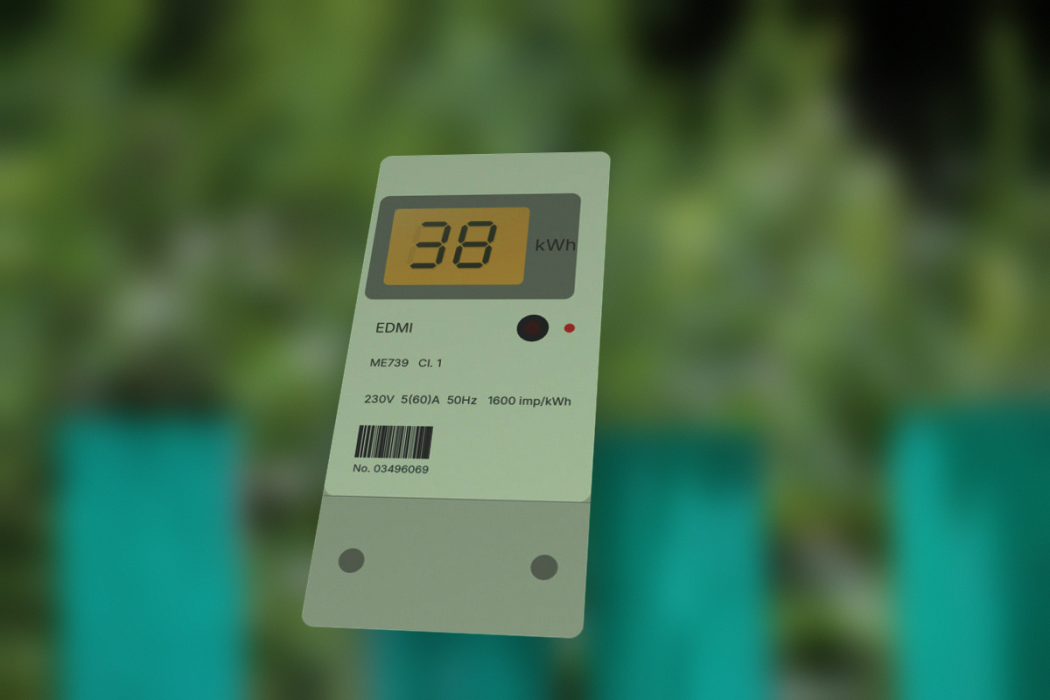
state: 38 kWh
